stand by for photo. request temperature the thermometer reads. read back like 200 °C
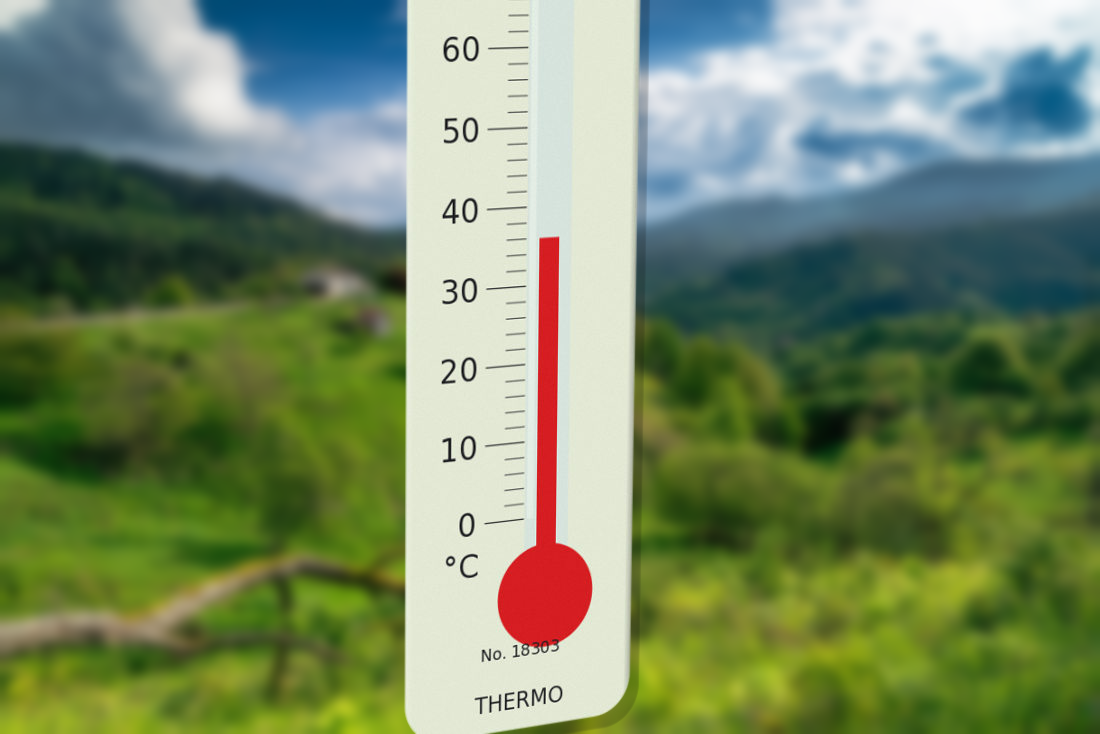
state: 36 °C
